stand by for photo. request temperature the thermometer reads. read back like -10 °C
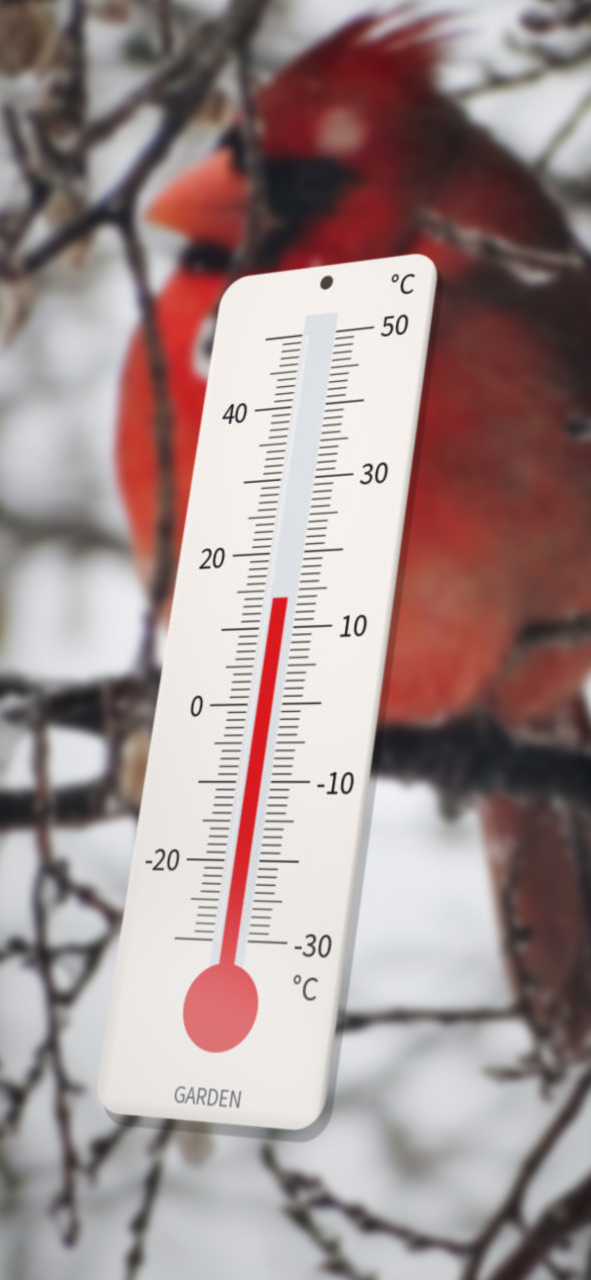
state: 14 °C
